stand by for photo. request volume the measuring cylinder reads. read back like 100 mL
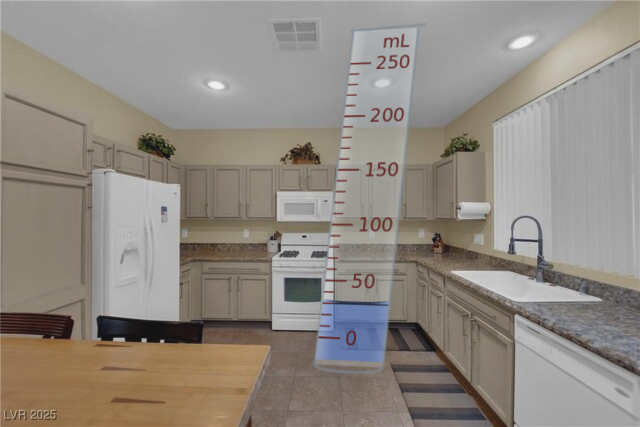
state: 30 mL
